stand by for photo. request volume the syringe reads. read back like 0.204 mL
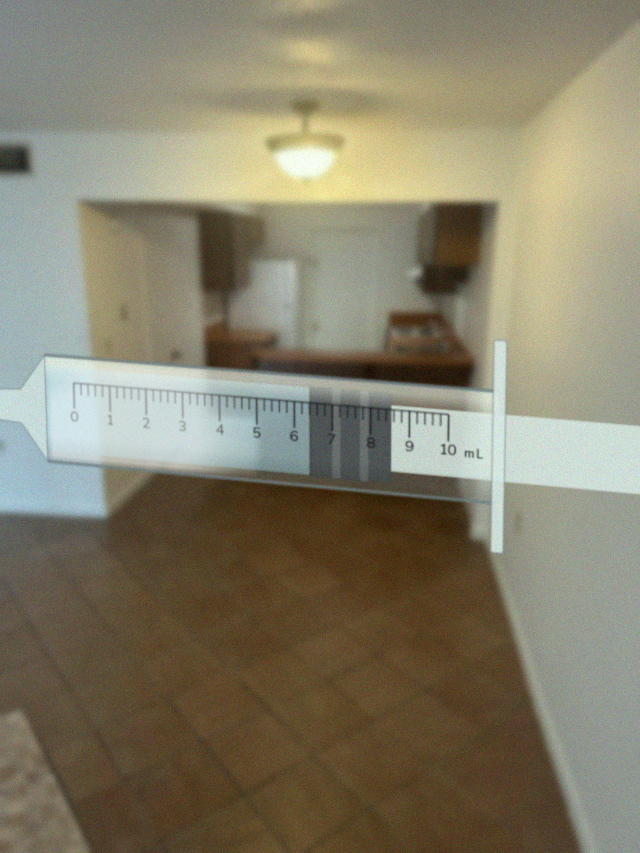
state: 6.4 mL
